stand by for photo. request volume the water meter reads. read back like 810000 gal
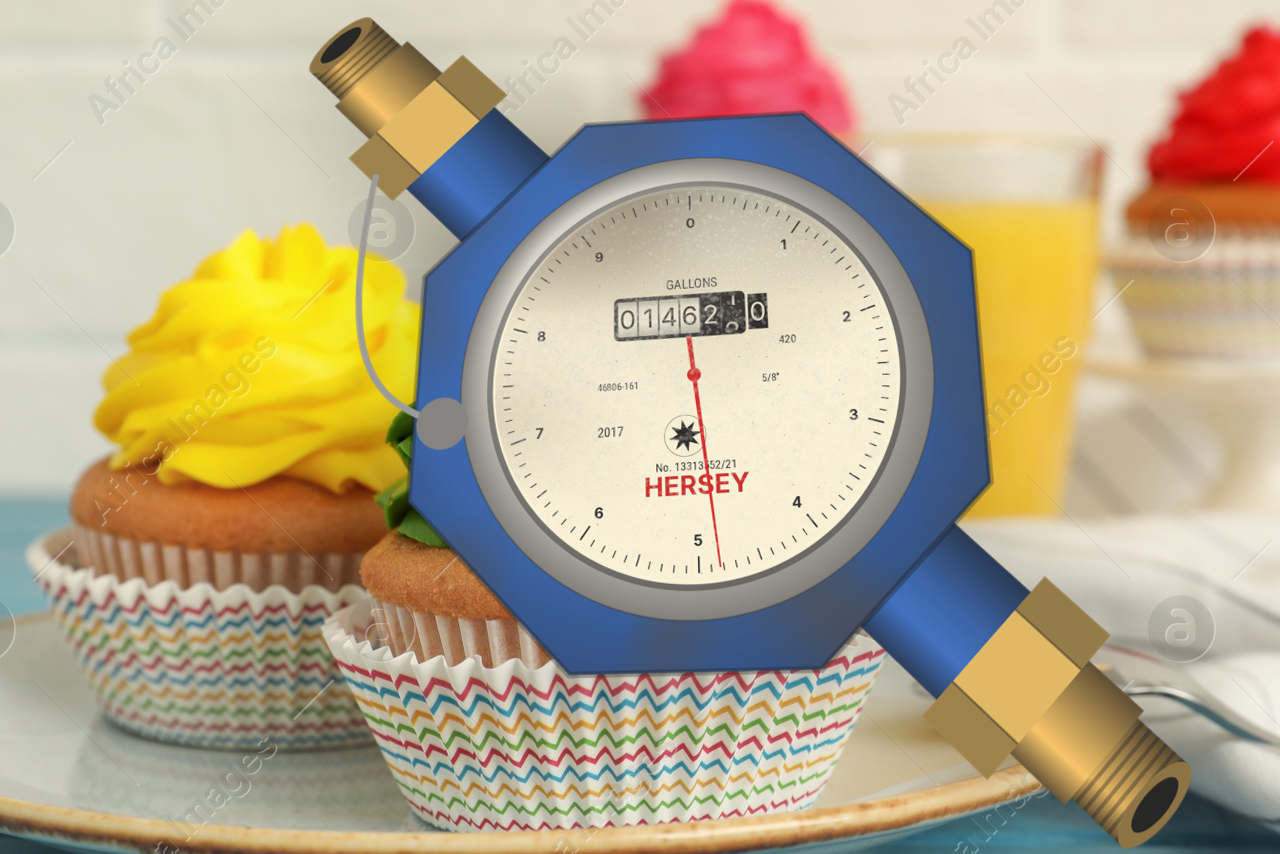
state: 146214.8 gal
